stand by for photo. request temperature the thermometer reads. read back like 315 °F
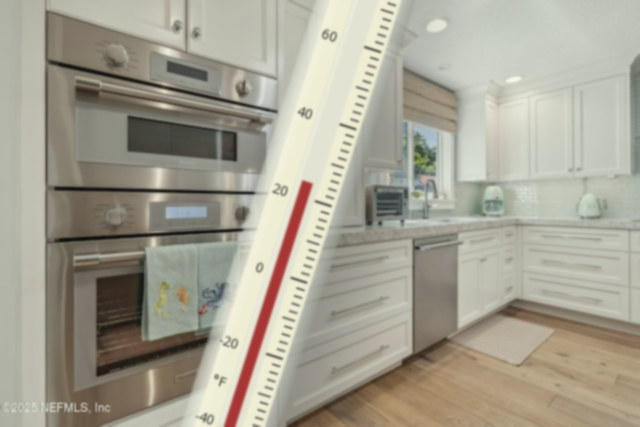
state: 24 °F
